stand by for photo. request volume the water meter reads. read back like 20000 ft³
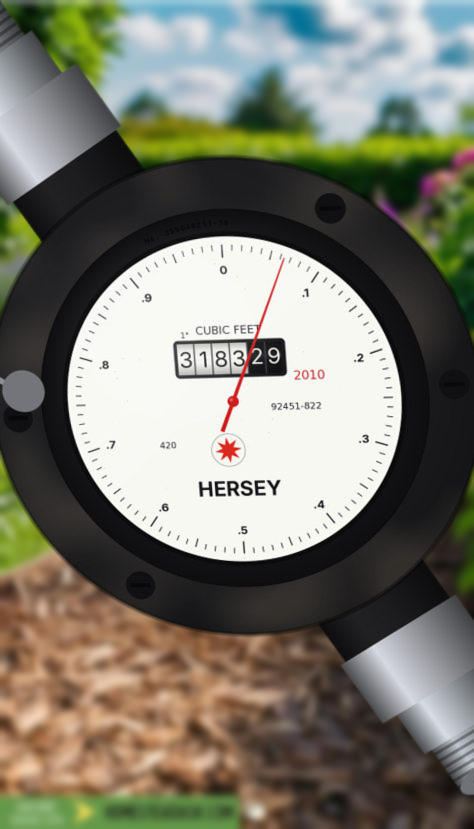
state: 318329.06 ft³
